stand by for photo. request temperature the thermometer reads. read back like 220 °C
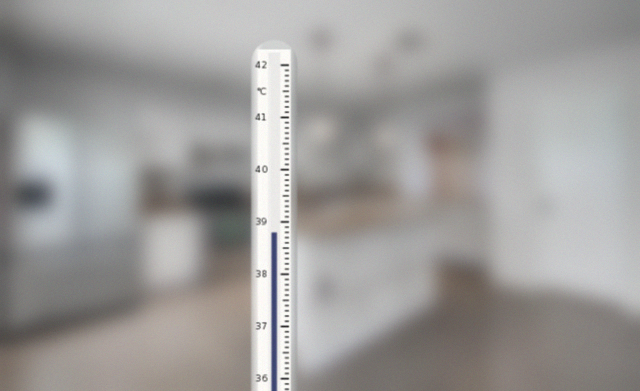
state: 38.8 °C
